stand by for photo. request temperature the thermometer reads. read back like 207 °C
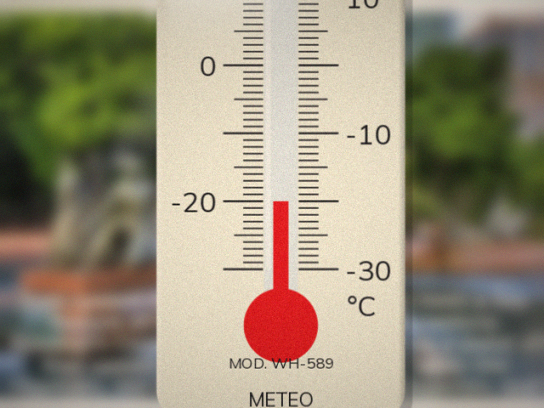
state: -20 °C
